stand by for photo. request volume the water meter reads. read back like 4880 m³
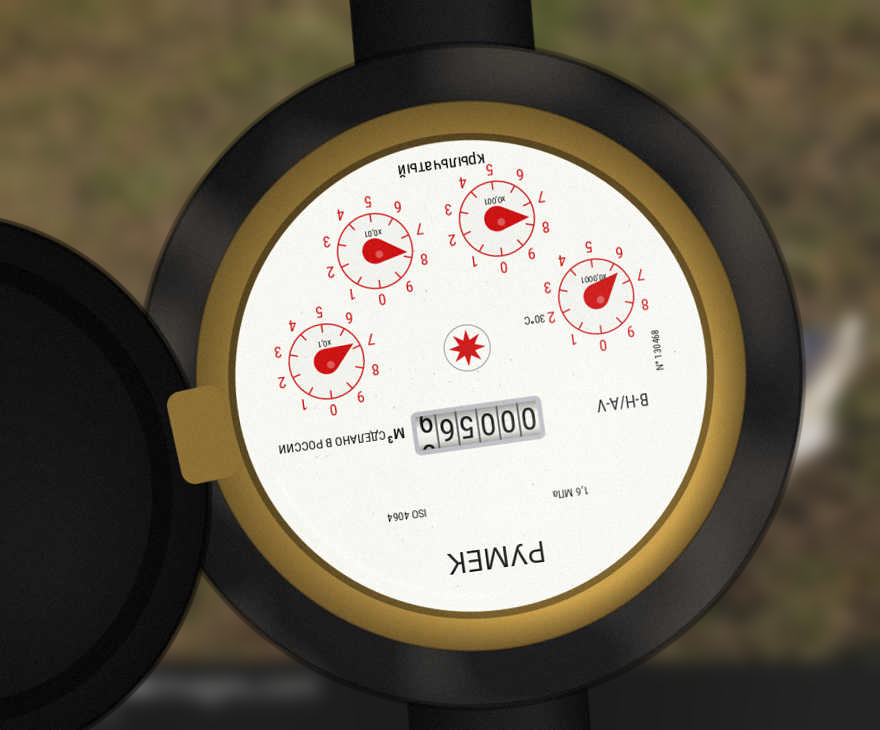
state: 568.6776 m³
